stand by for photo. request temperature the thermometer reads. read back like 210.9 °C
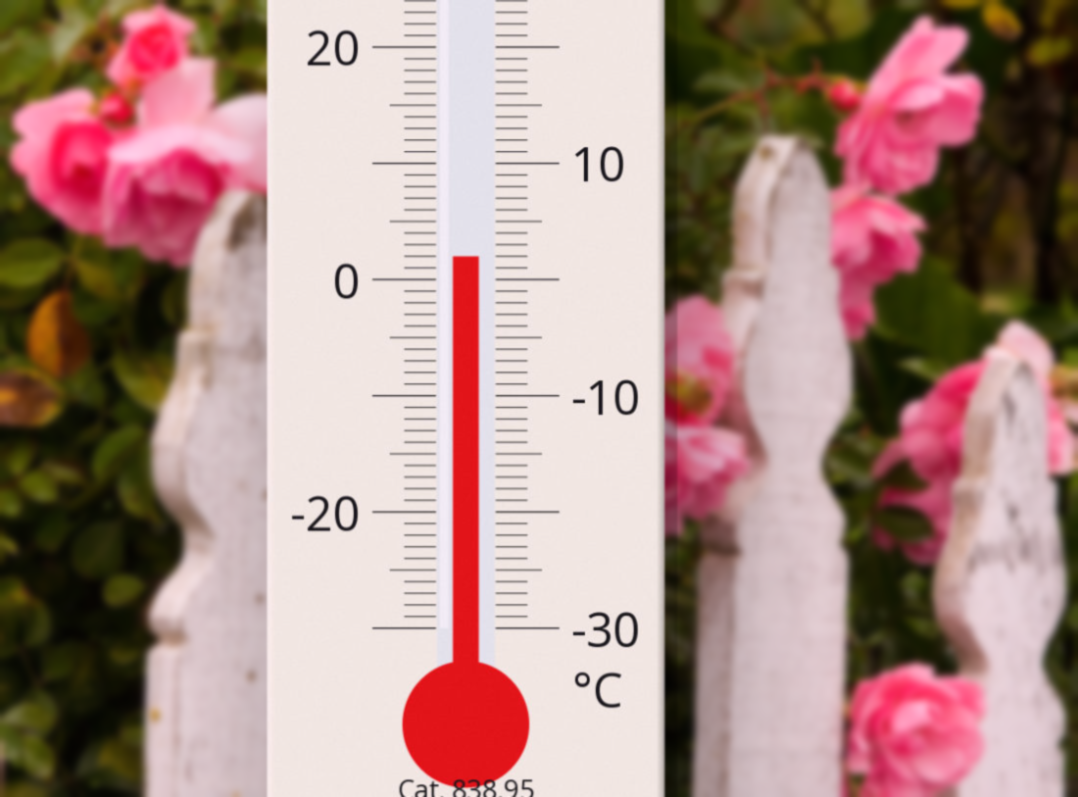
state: 2 °C
